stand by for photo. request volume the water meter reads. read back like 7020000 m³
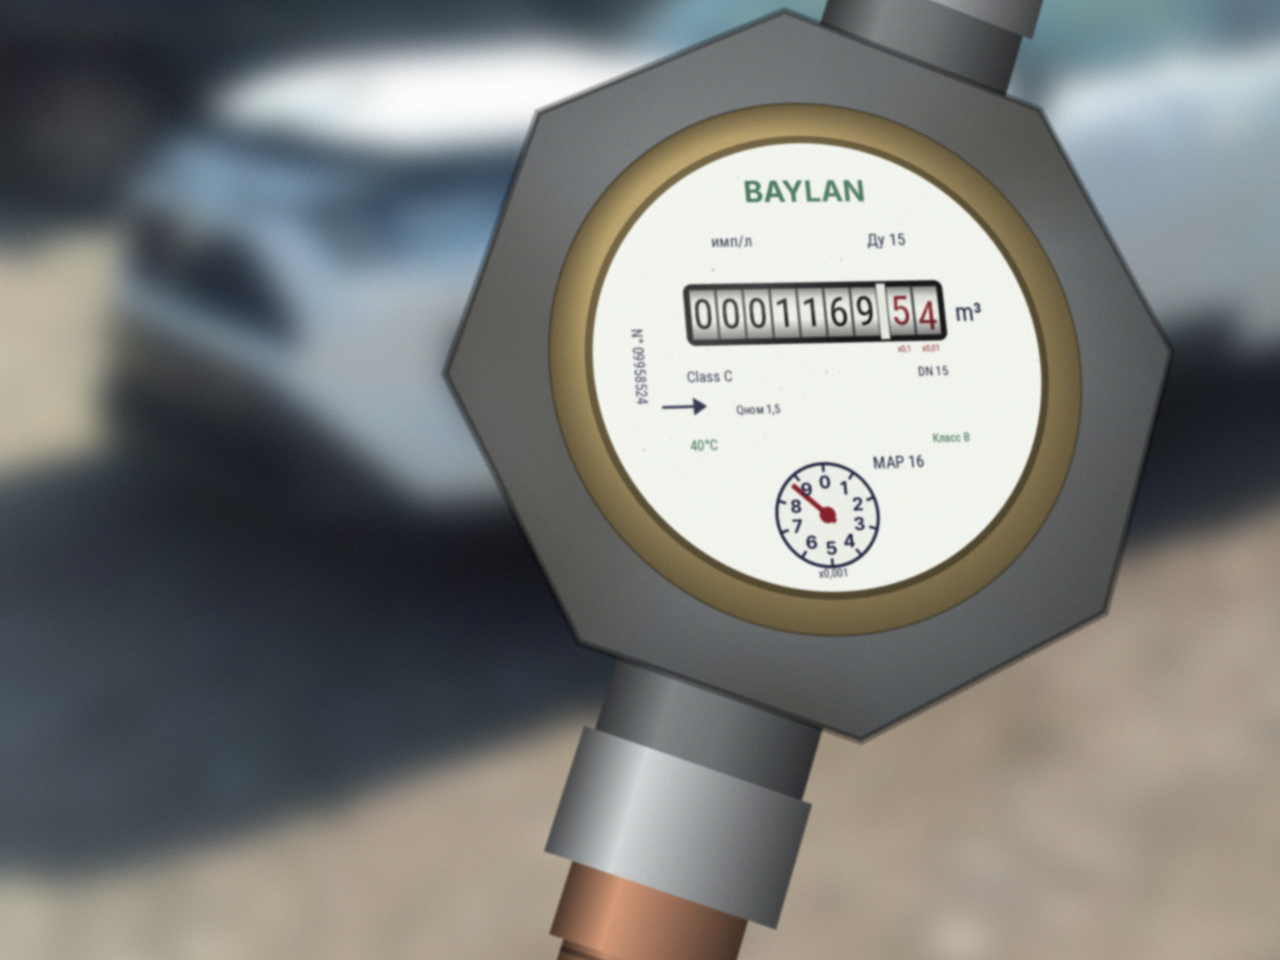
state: 1169.538 m³
